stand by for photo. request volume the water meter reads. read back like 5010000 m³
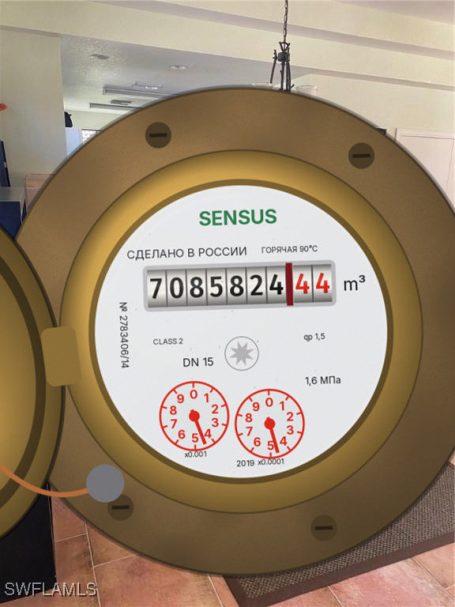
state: 7085824.4444 m³
